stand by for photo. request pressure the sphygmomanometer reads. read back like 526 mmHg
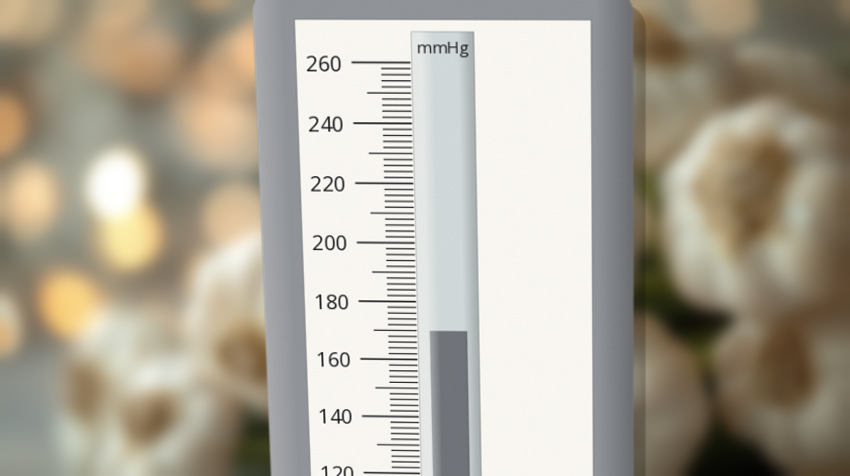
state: 170 mmHg
